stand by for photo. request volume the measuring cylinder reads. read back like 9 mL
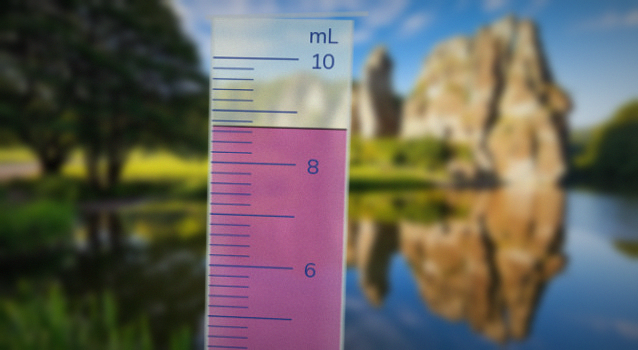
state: 8.7 mL
